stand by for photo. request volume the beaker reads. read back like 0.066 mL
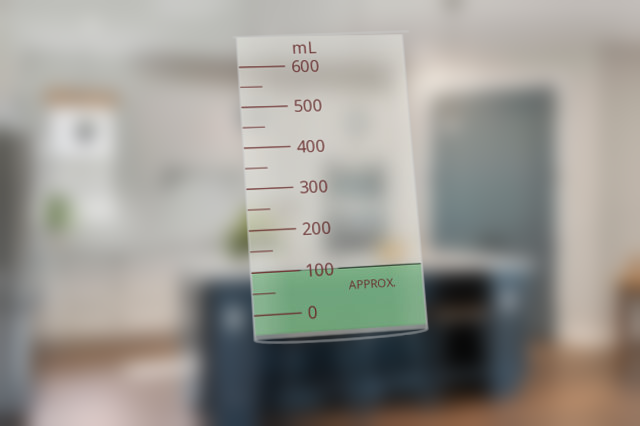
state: 100 mL
